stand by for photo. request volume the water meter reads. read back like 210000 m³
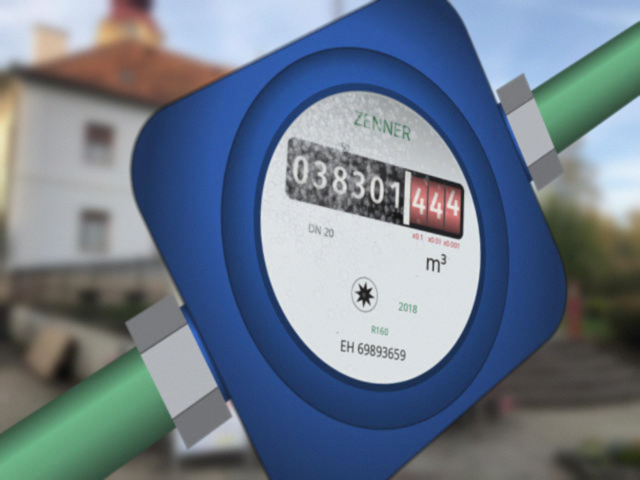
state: 38301.444 m³
